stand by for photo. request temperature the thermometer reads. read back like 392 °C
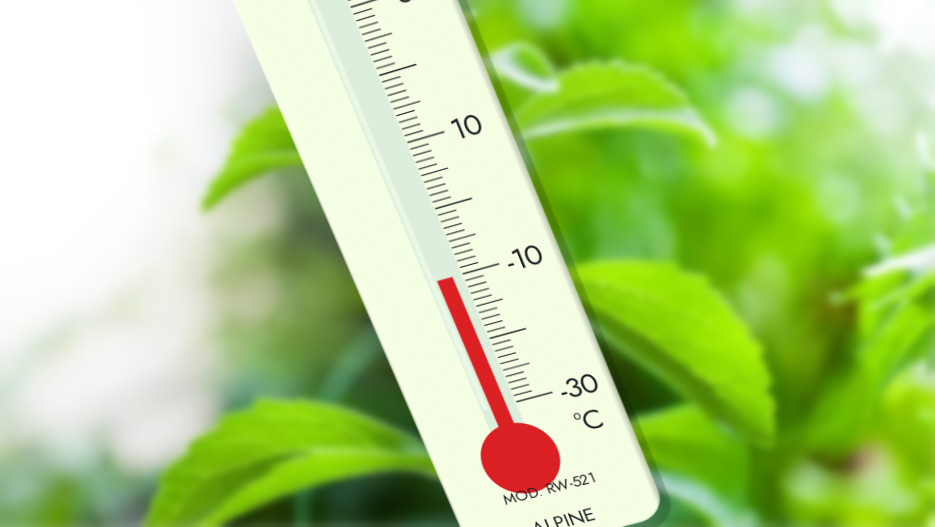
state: -10 °C
